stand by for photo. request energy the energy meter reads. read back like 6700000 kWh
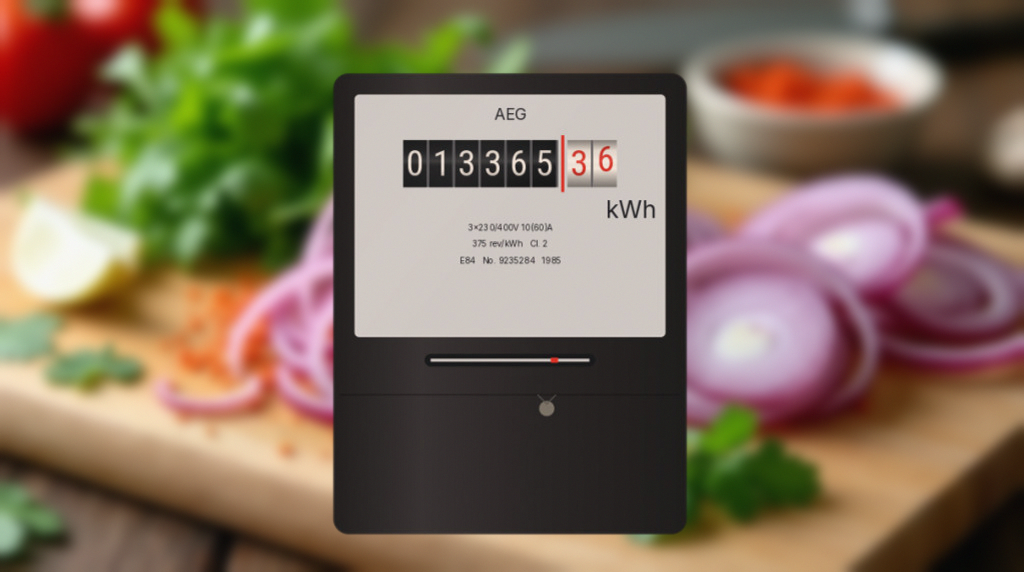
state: 13365.36 kWh
